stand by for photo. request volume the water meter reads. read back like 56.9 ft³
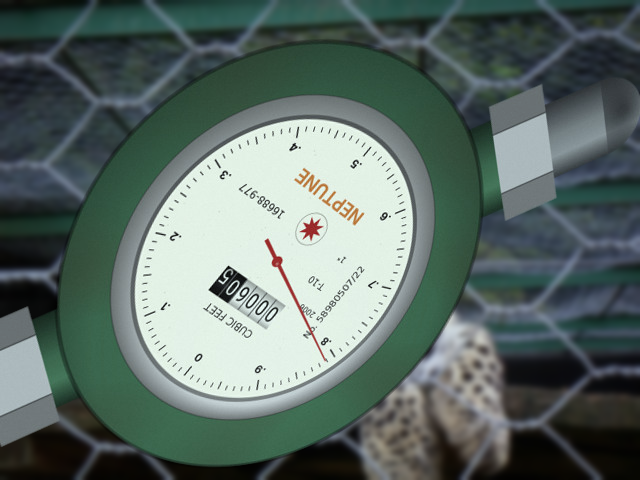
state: 604.81 ft³
